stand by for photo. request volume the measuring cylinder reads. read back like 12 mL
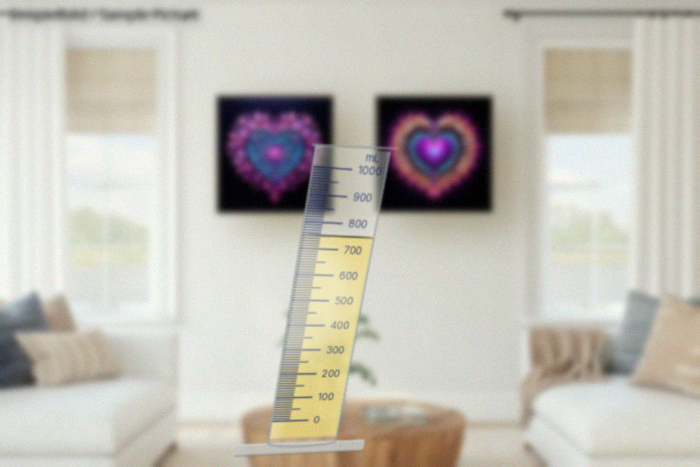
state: 750 mL
